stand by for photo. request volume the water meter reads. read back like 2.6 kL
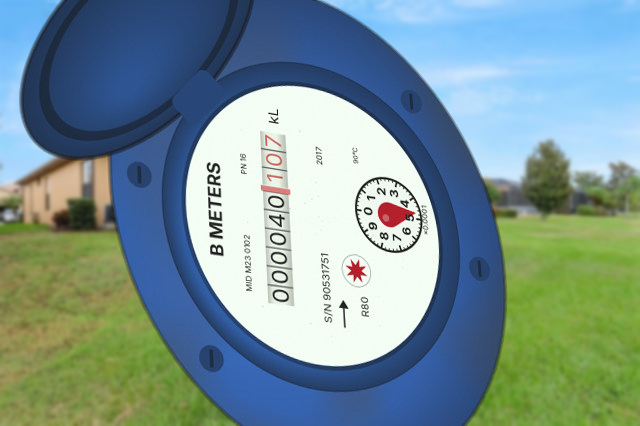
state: 40.1074 kL
